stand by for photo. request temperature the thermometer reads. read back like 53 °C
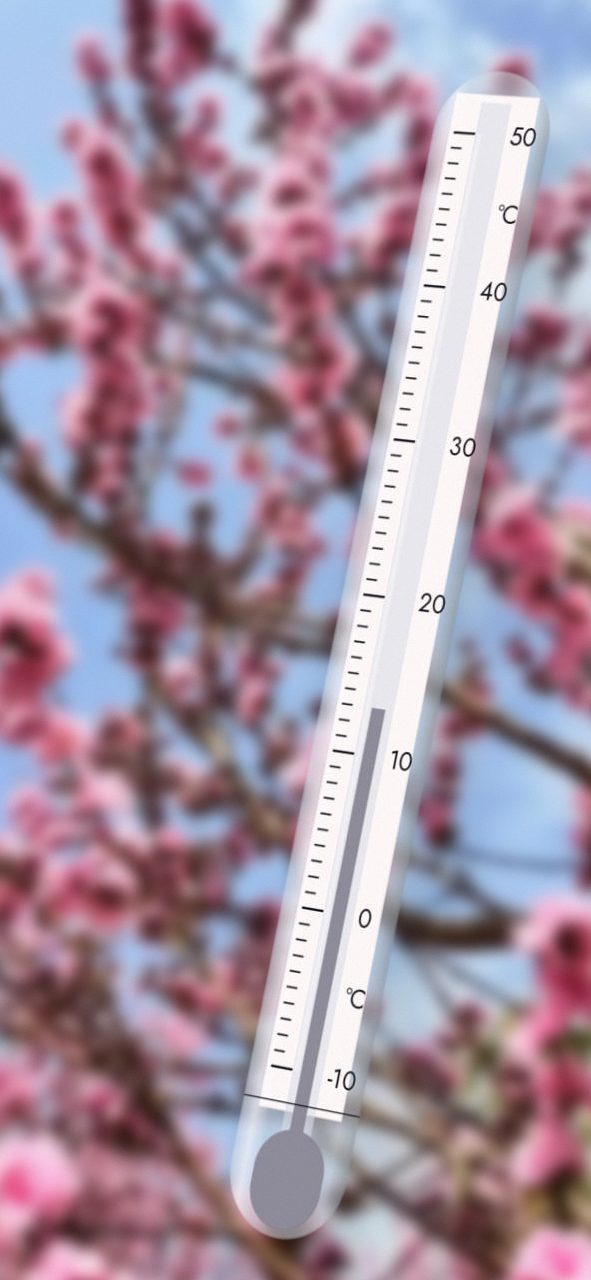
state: 13 °C
